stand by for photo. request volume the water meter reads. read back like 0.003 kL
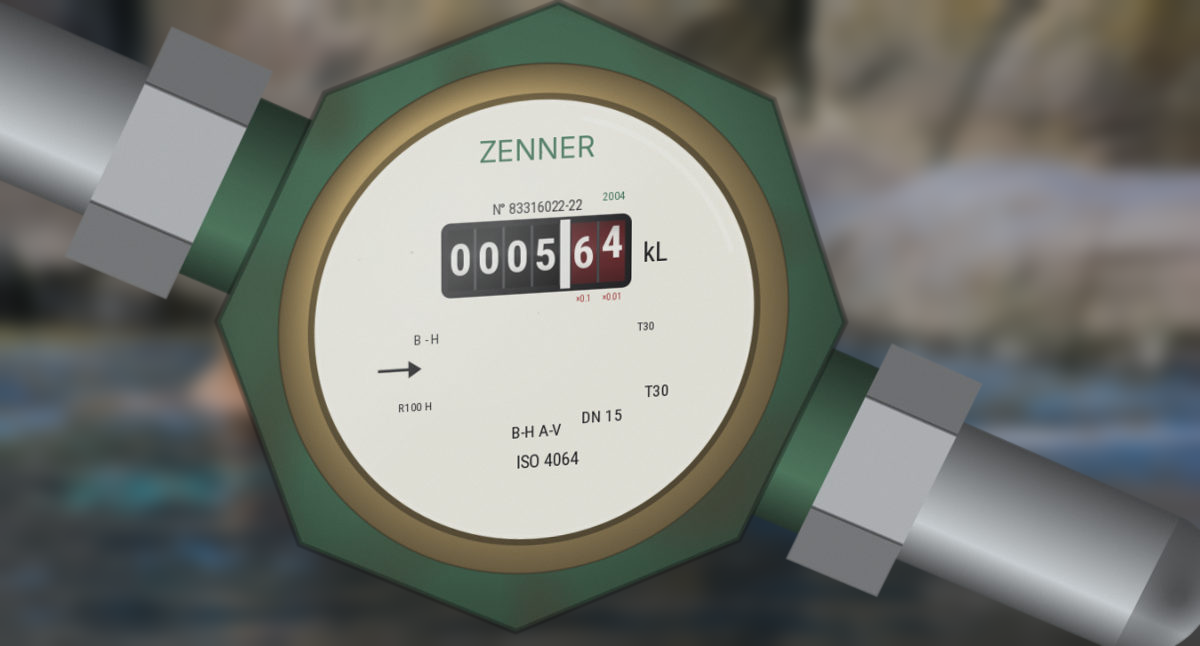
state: 5.64 kL
